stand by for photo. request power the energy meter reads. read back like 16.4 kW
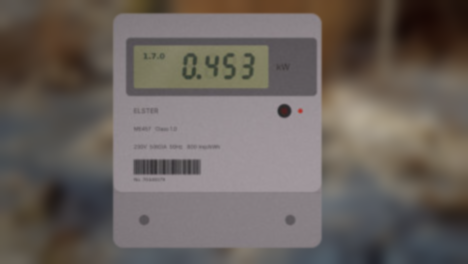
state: 0.453 kW
